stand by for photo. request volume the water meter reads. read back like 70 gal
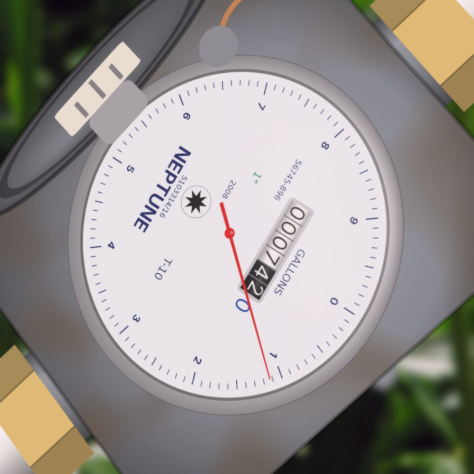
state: 7421.1 gal
